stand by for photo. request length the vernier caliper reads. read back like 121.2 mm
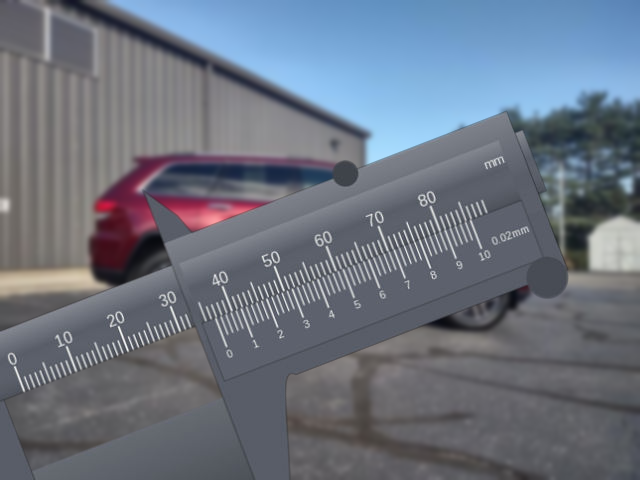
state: 36.8 mm
